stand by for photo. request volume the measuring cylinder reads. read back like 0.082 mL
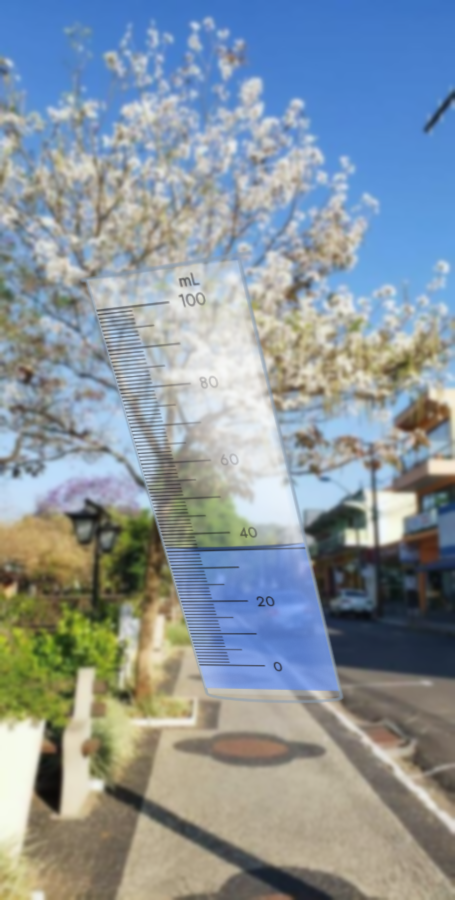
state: 35 mL
